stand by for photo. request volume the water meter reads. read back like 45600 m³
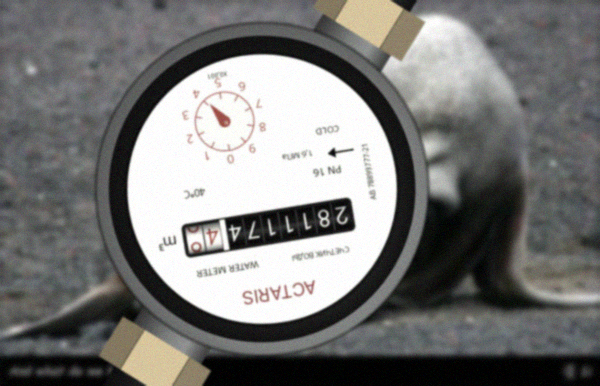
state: 2811174.484 m³
